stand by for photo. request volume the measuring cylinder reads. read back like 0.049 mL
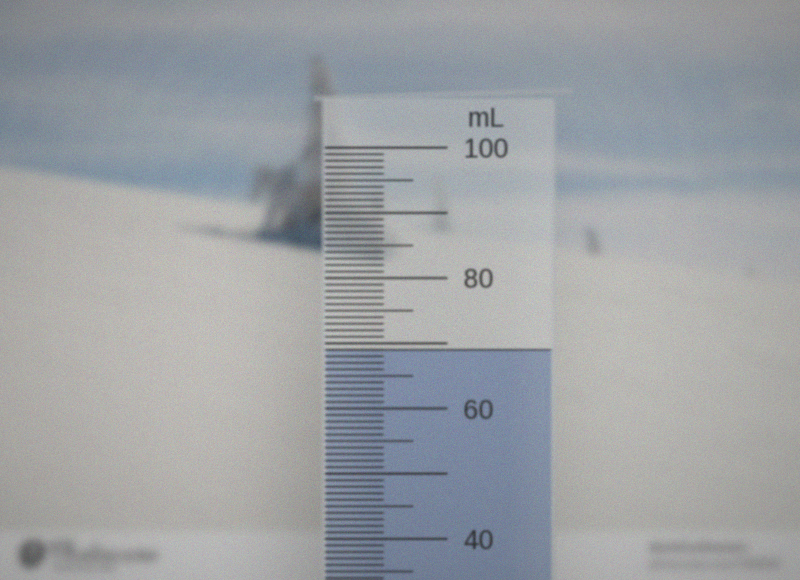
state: 69 mL
